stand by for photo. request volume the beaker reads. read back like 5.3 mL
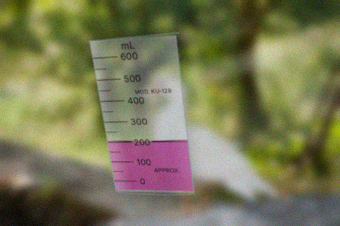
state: 200 mL
